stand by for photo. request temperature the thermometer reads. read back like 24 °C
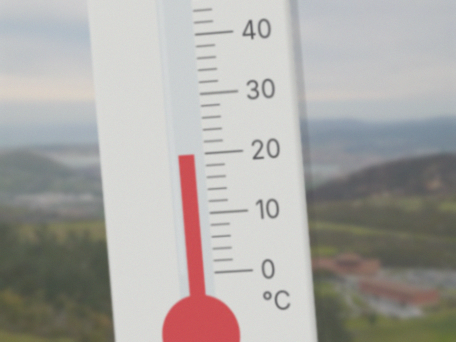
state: 20 °C
